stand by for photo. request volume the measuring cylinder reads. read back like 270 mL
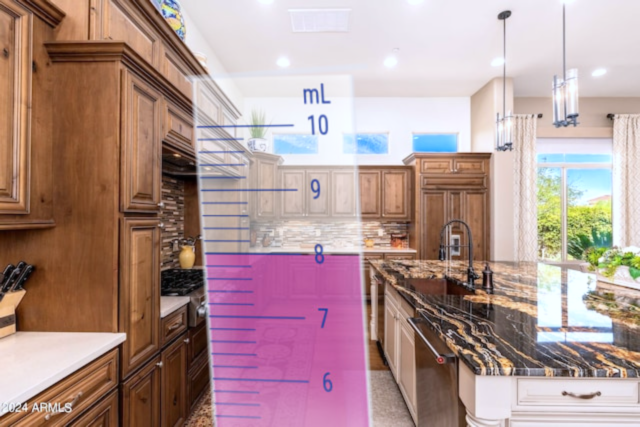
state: 8 mL
